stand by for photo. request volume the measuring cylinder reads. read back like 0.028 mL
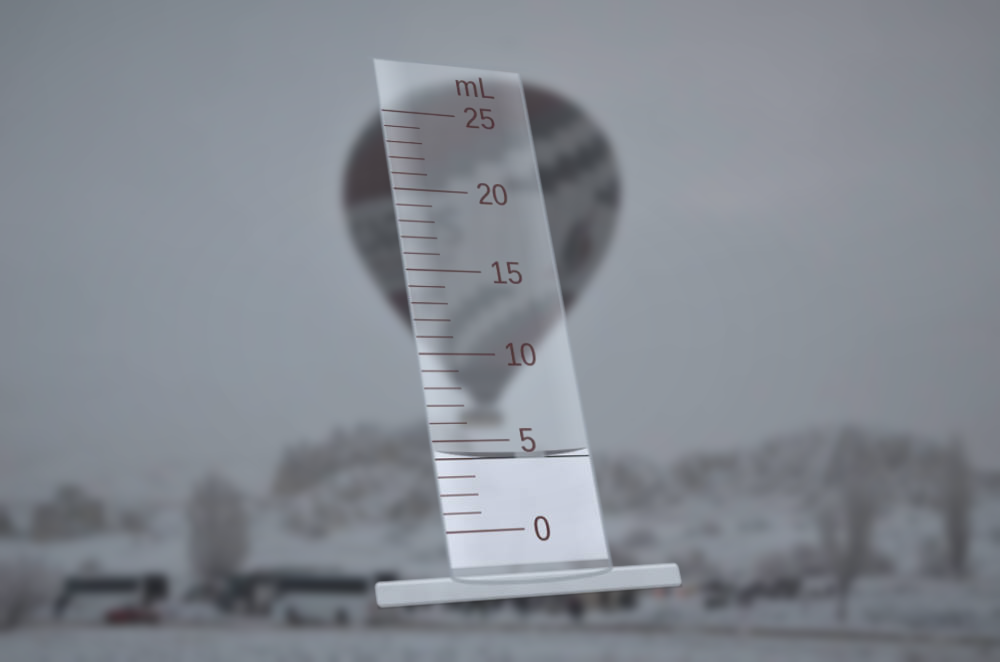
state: 4 mL
